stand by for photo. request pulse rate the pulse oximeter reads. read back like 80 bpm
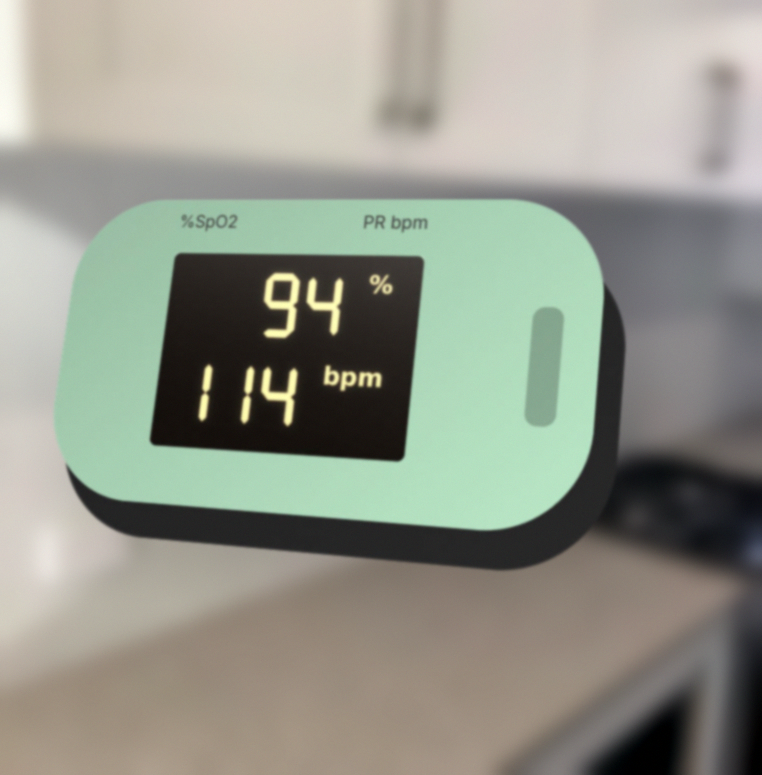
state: 114 bpm
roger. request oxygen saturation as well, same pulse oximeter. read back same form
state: 94 %
